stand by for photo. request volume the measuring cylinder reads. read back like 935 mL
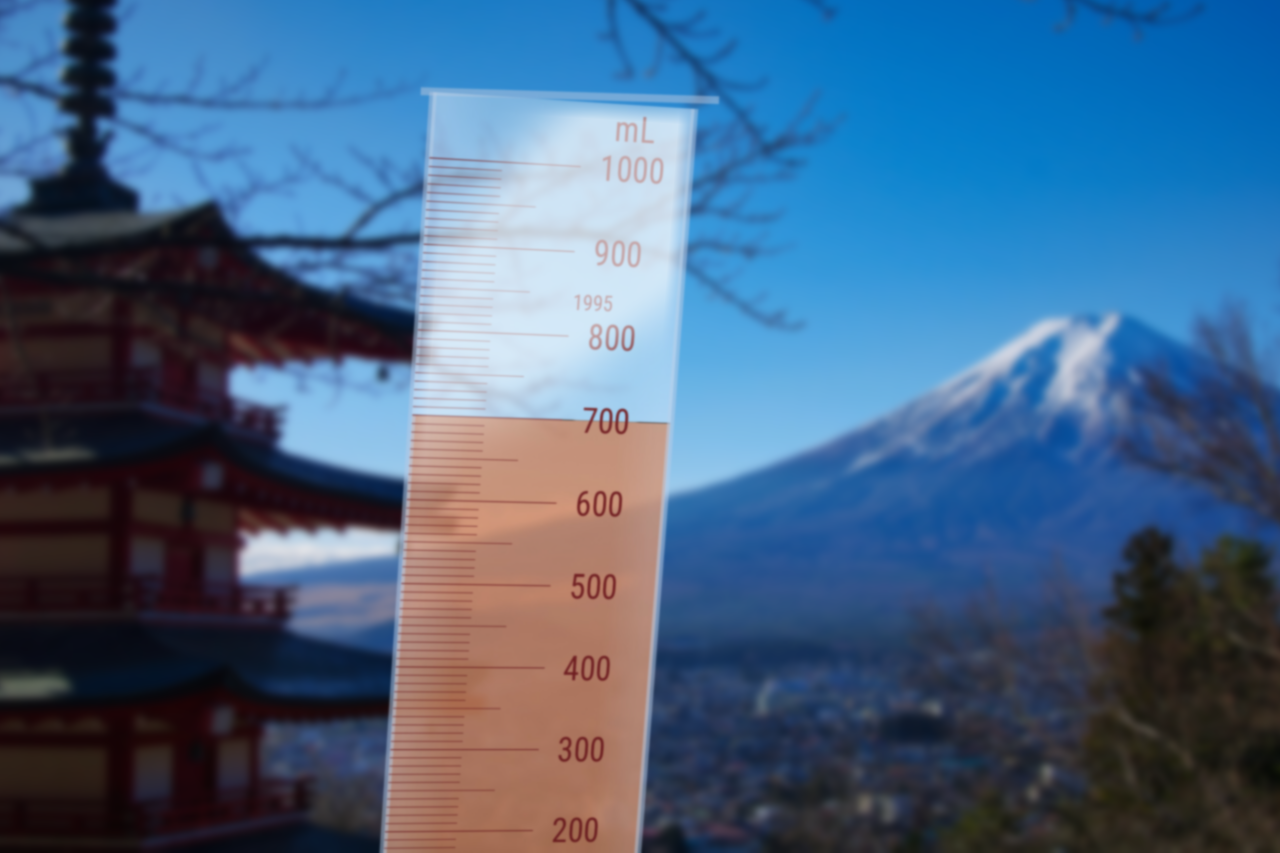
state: 700 mL
